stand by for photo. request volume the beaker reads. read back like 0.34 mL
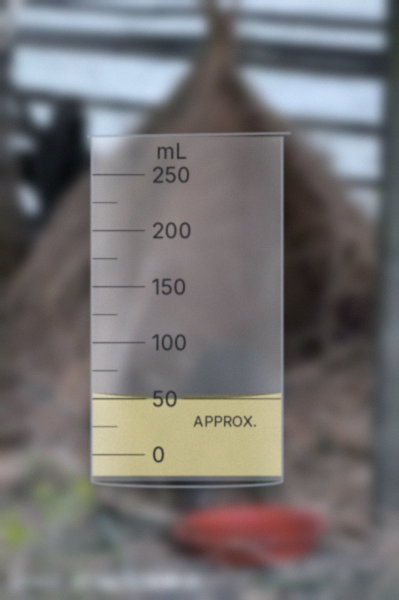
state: 50 mL
